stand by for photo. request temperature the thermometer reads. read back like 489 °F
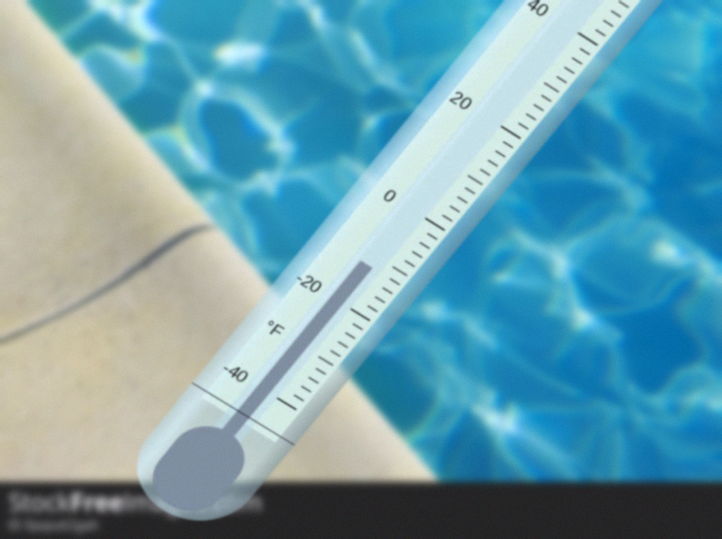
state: -12 °F
